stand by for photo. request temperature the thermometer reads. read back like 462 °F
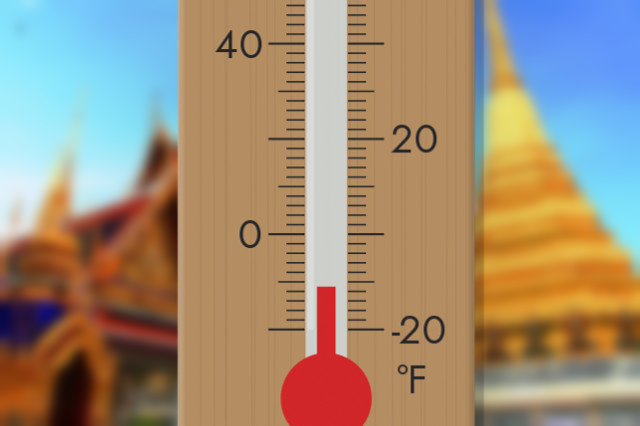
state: -11 °F
